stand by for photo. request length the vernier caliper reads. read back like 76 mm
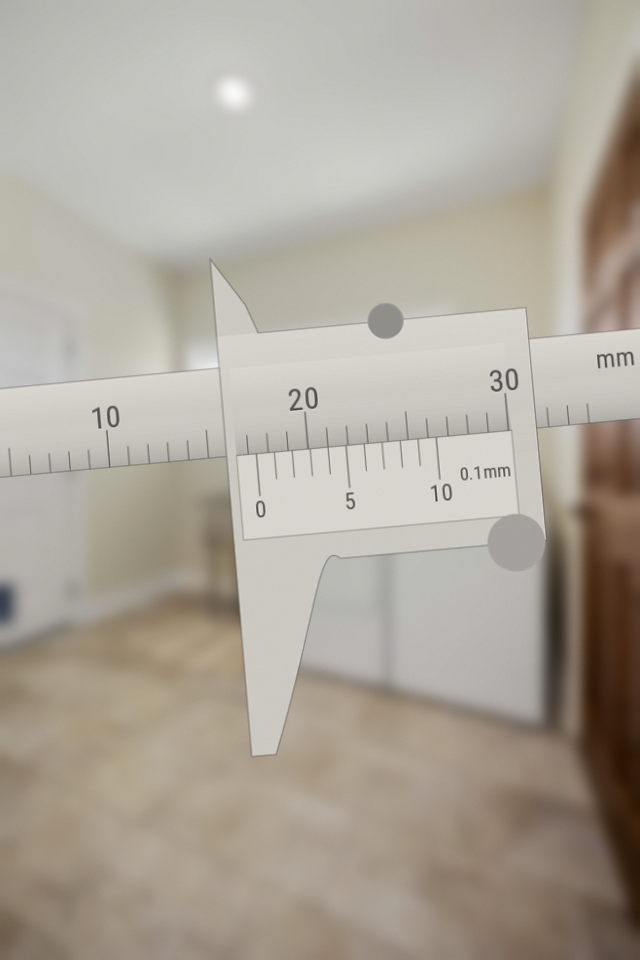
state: 17.4 mm
